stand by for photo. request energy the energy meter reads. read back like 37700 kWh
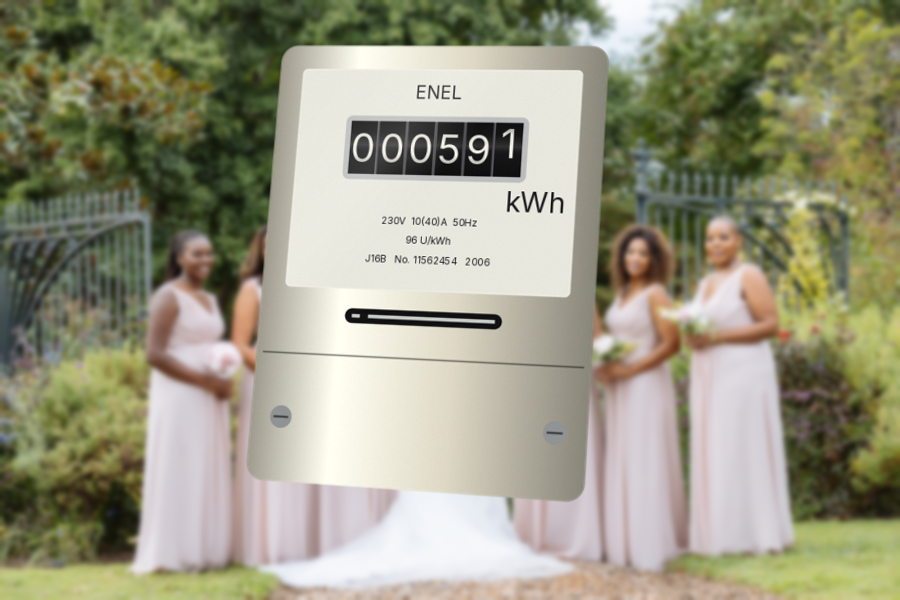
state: 591 kWh
